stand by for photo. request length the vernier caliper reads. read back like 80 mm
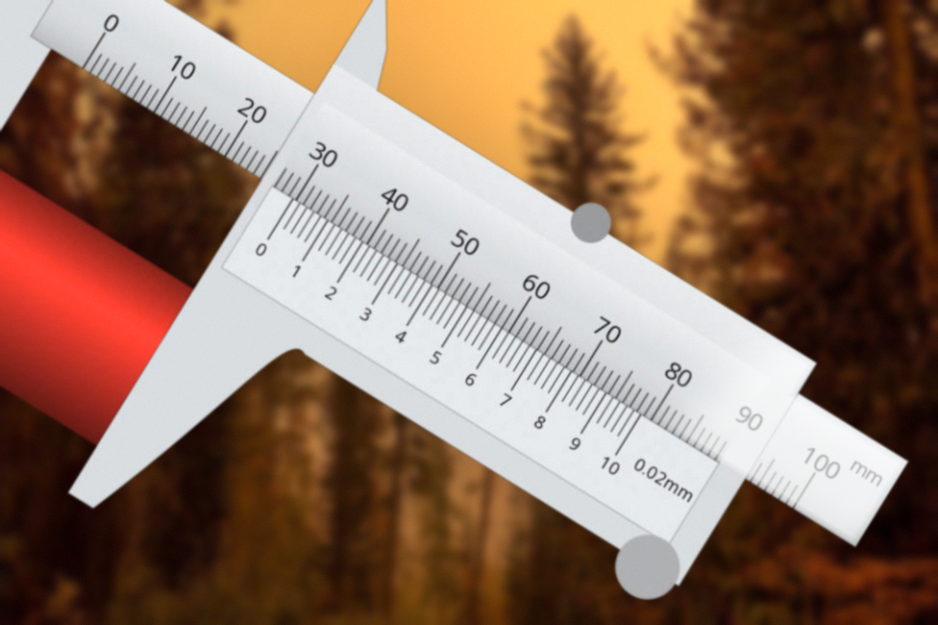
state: 29.6 mm
